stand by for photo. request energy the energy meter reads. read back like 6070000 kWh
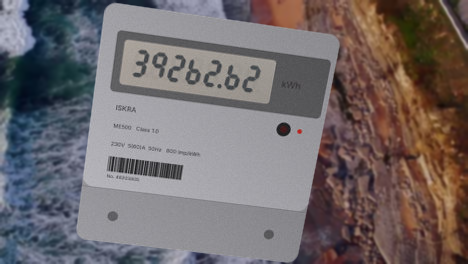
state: 39262.62 kWh
